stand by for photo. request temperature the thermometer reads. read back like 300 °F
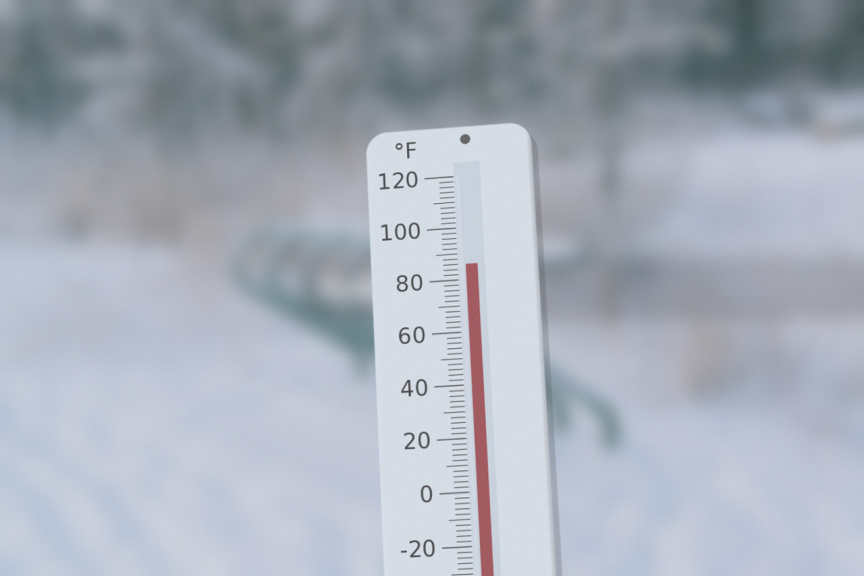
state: 86 °F
